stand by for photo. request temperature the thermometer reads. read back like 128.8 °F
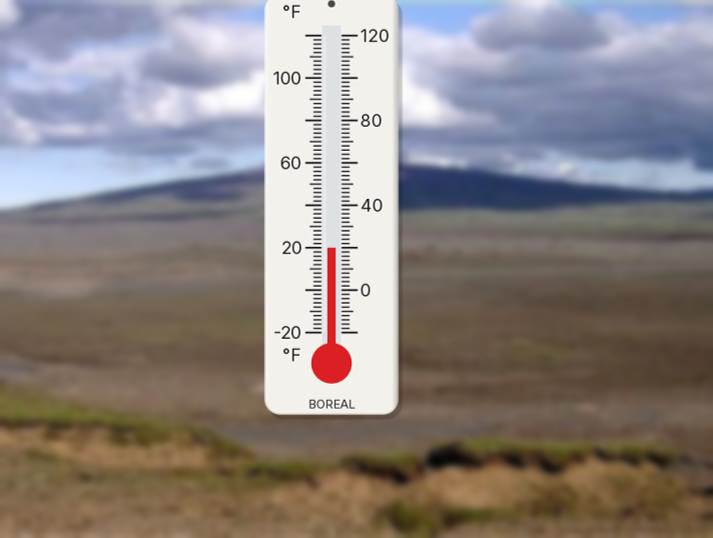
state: 20 °F
